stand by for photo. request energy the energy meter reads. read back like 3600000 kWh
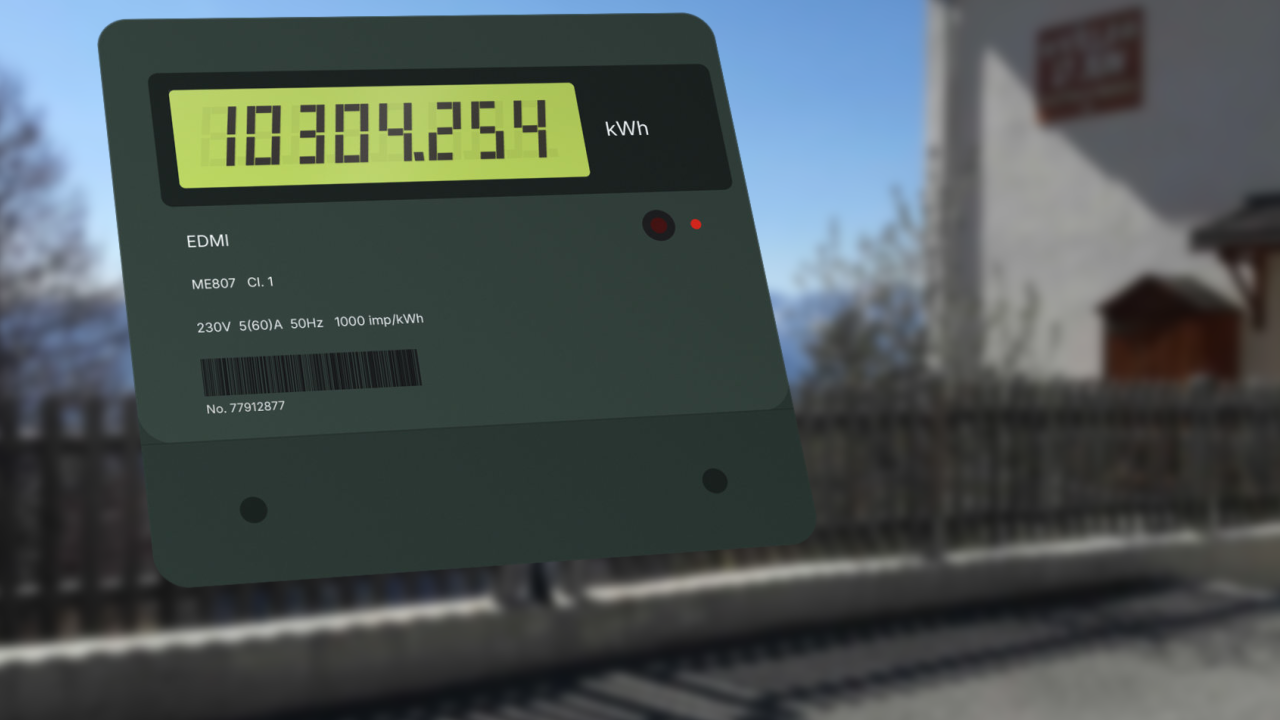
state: 10304.254 kWh
